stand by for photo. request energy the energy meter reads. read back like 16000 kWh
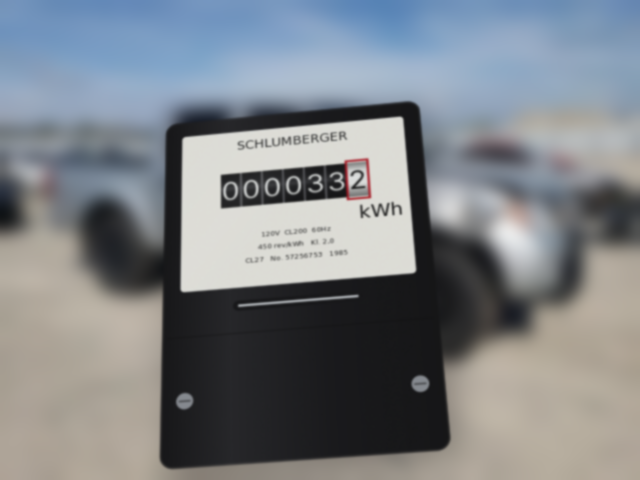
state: 33.2 kWh
